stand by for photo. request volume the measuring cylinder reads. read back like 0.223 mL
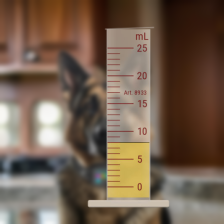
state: 8 mL
